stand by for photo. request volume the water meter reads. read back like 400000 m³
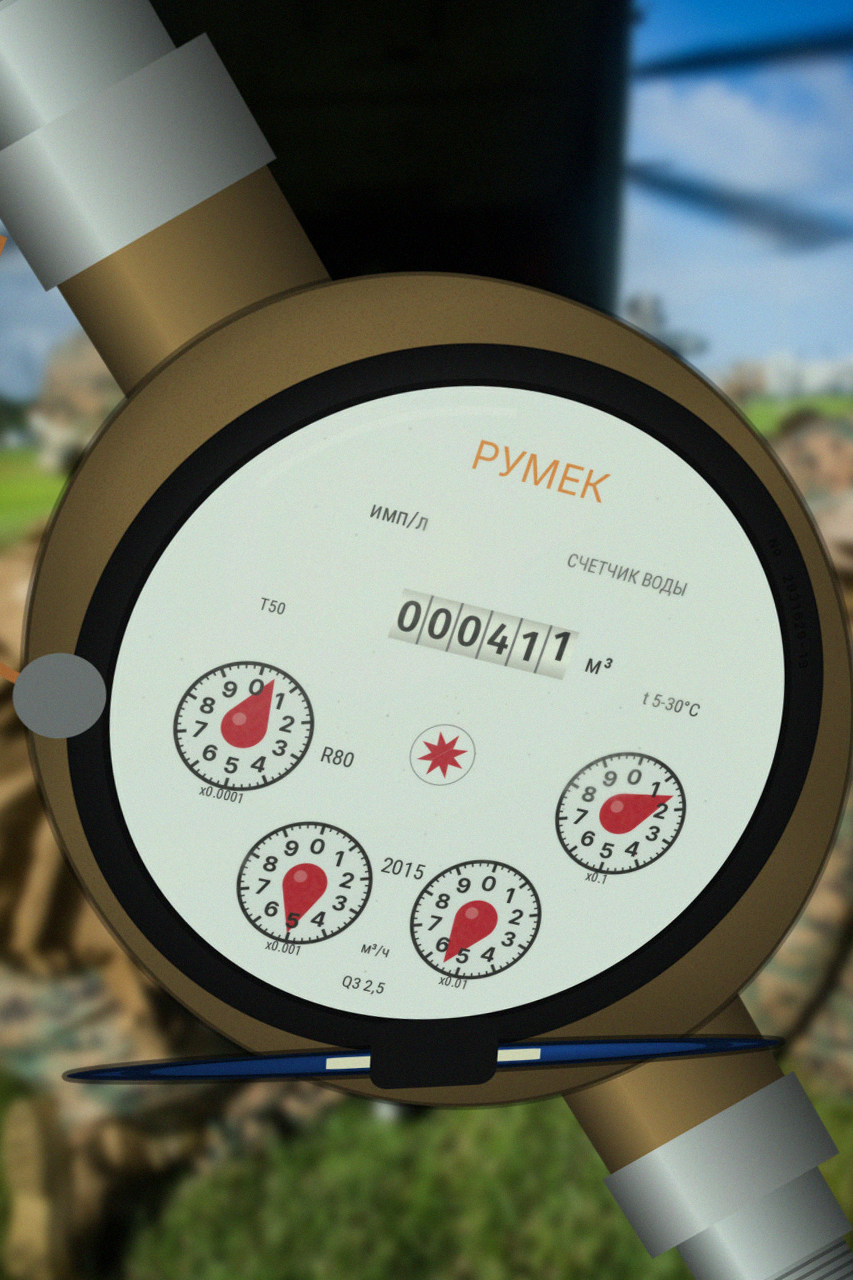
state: 411.1550 m³
